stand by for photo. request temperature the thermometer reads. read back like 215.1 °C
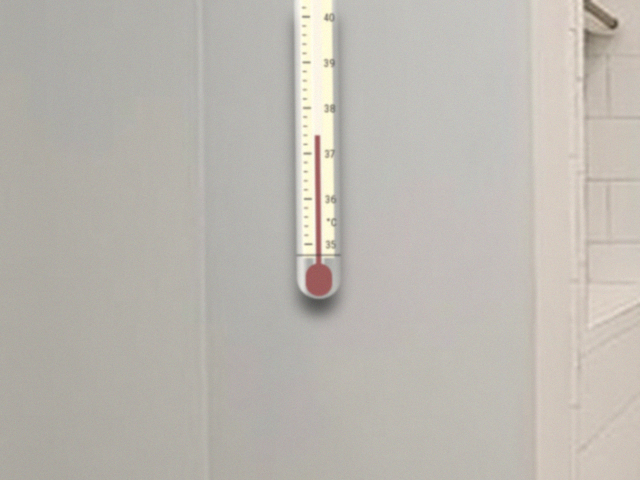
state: 37.4 °C
